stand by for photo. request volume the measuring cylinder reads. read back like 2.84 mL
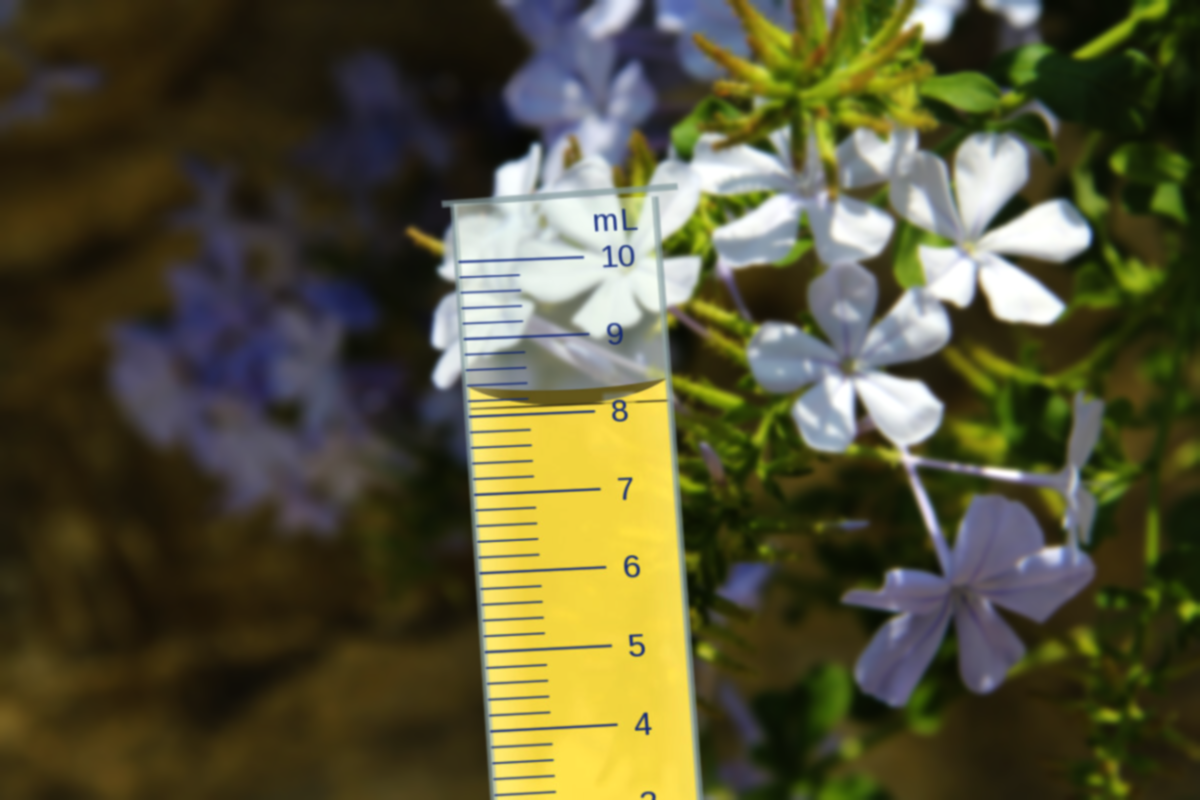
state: 8.1 mL
